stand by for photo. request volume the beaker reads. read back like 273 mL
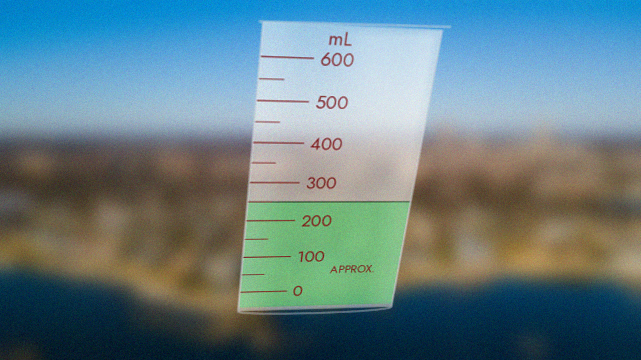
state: 250 mL
